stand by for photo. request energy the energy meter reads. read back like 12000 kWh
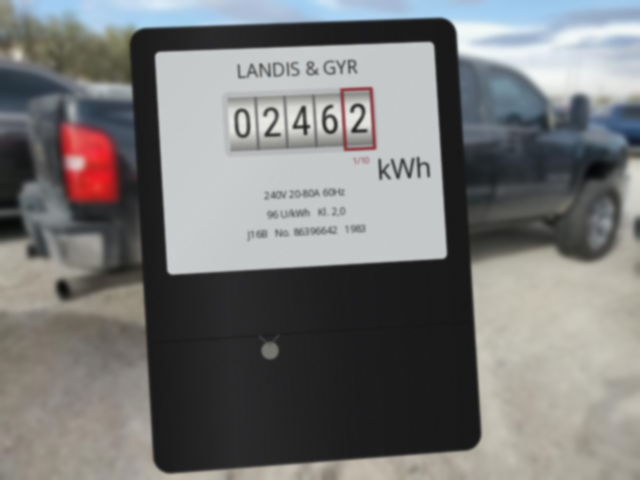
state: 246.2 kWh
